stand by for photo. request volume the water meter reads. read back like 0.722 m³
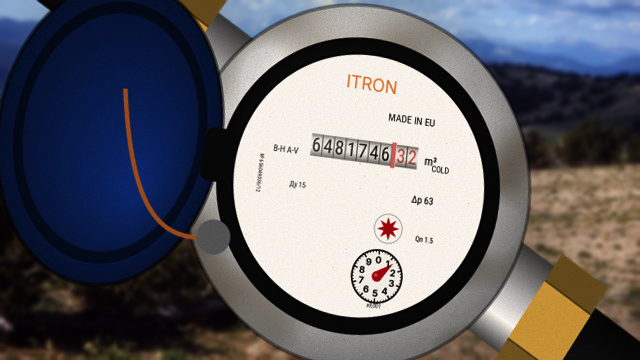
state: 6481746.321 m³
